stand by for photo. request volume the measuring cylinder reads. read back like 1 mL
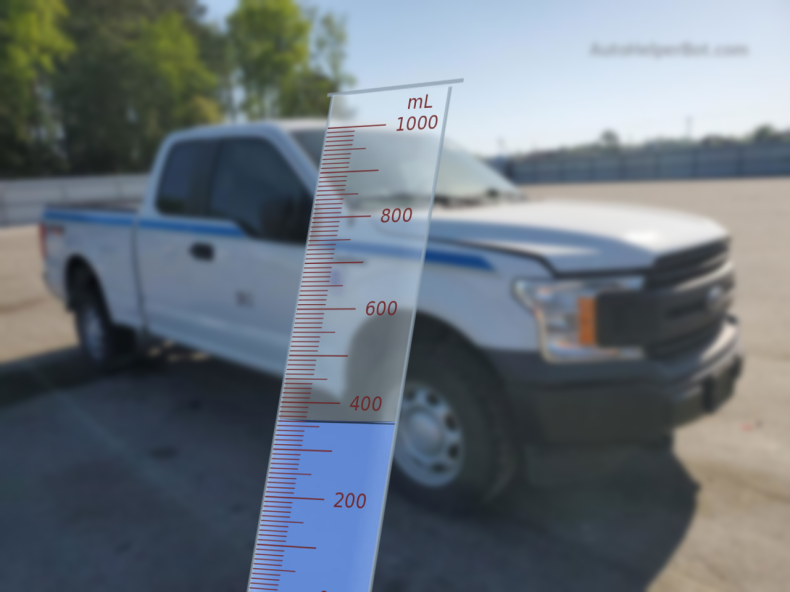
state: 360 mL
